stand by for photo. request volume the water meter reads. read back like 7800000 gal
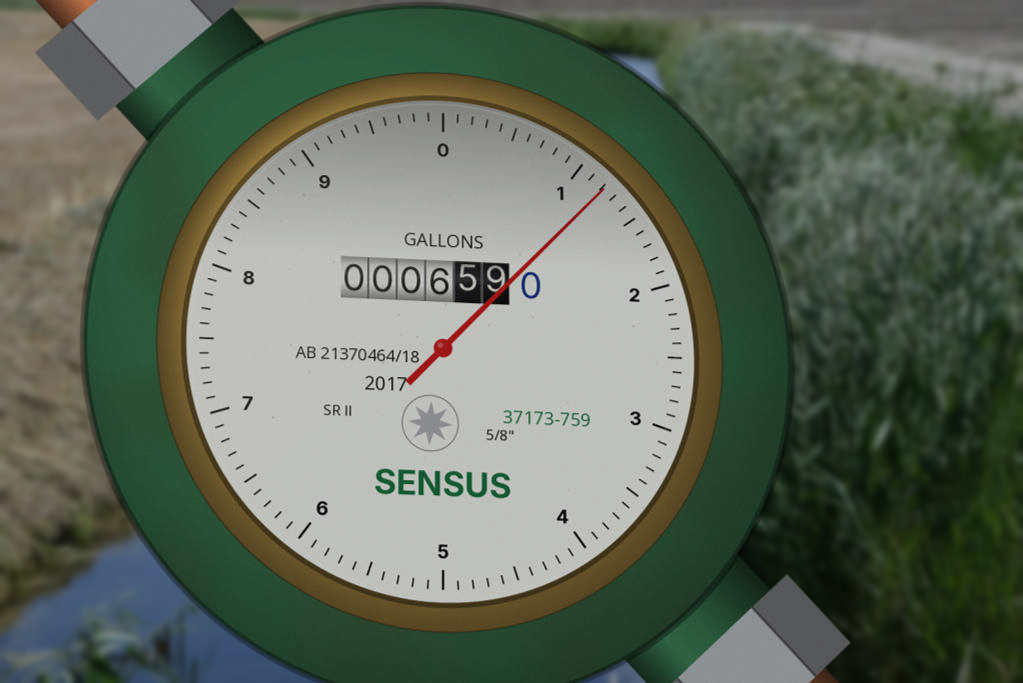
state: 6591.2 gal
